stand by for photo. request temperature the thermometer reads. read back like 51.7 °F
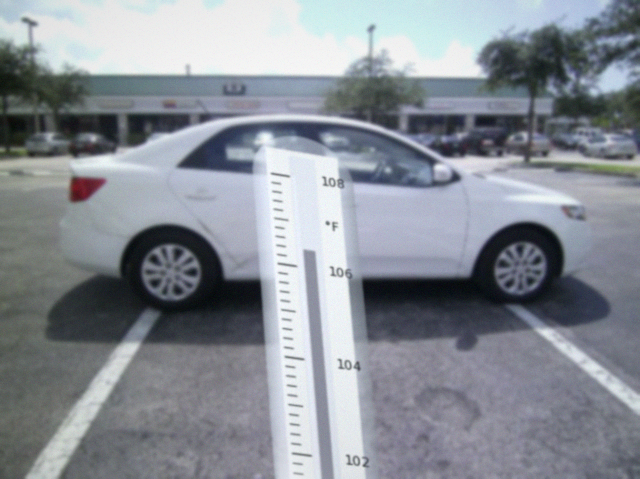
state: 106.4 °F
